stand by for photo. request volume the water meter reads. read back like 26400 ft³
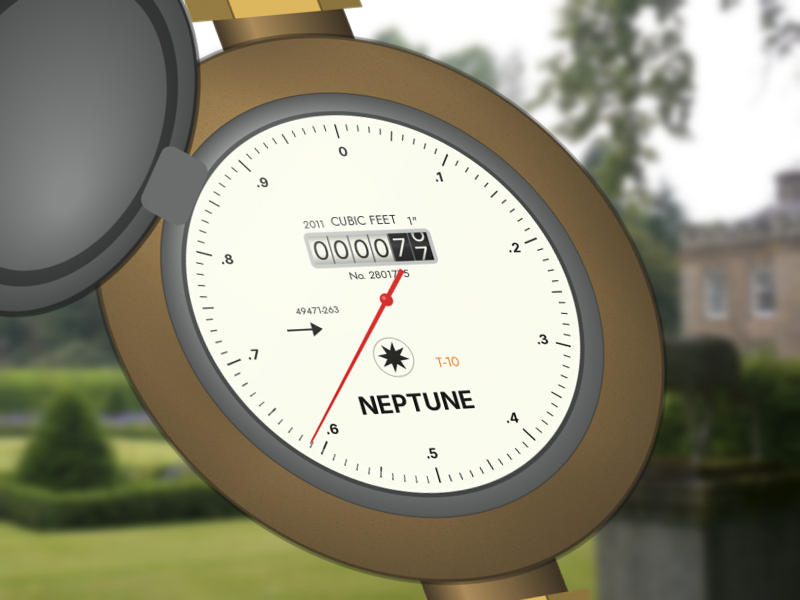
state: 76.61 ft³
